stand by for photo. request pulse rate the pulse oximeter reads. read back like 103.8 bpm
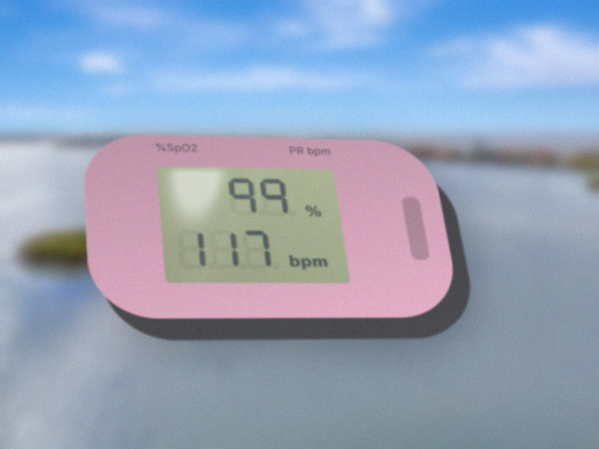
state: 117 bpm
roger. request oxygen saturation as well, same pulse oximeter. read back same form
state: 99 %
